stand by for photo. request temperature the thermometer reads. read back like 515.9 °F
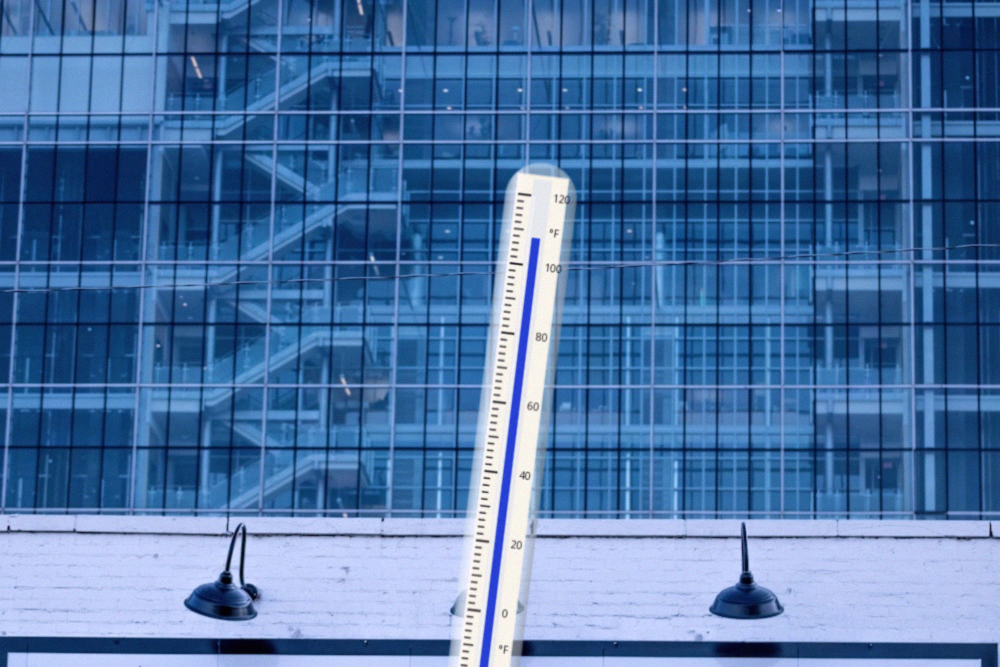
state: 108 °F
